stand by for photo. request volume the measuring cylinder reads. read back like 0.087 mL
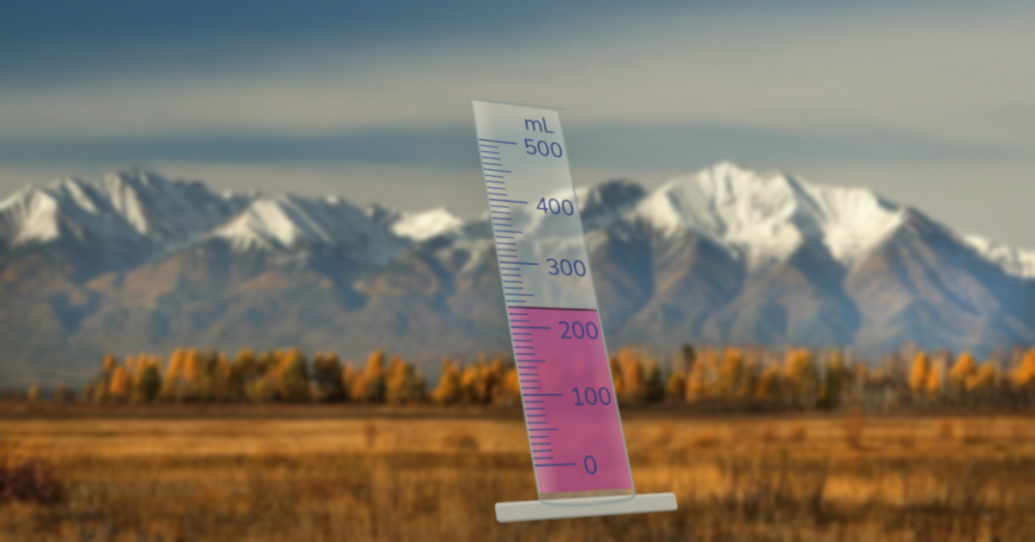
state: 230 mL
